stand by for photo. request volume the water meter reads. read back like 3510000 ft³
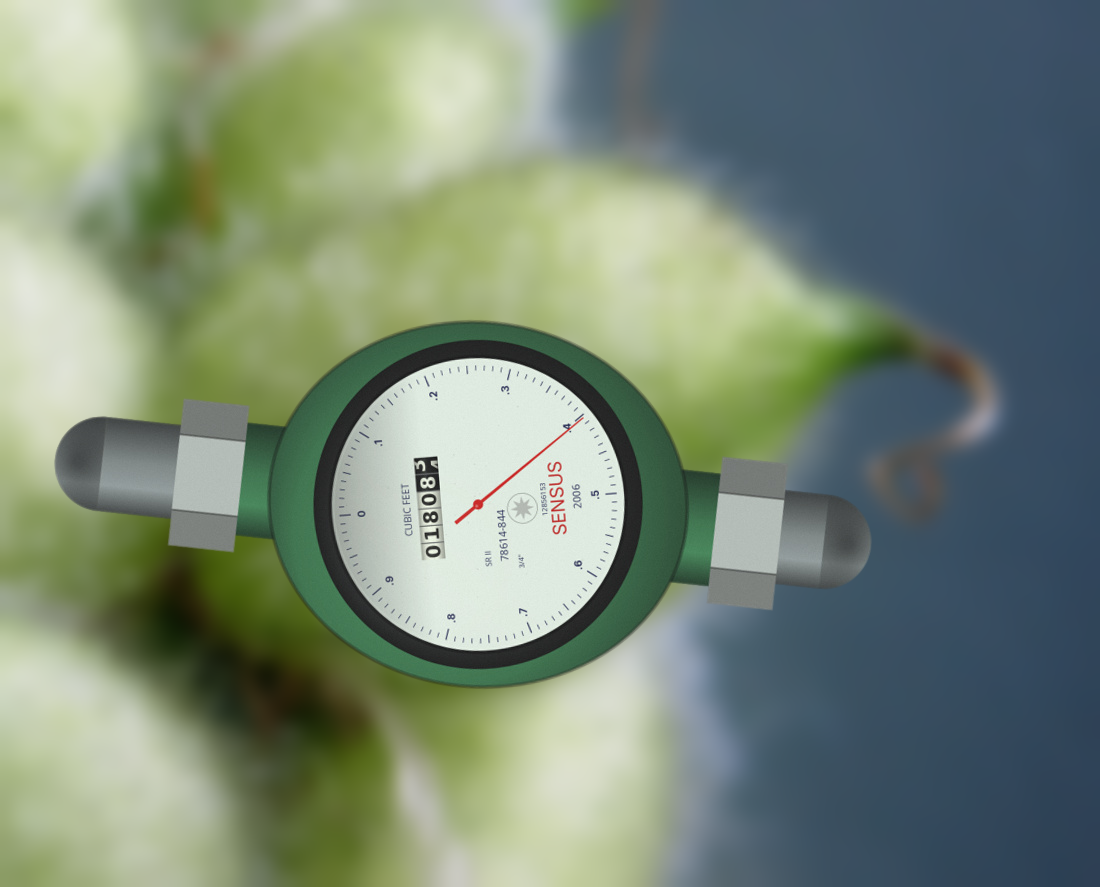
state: 18083.40 ft³
